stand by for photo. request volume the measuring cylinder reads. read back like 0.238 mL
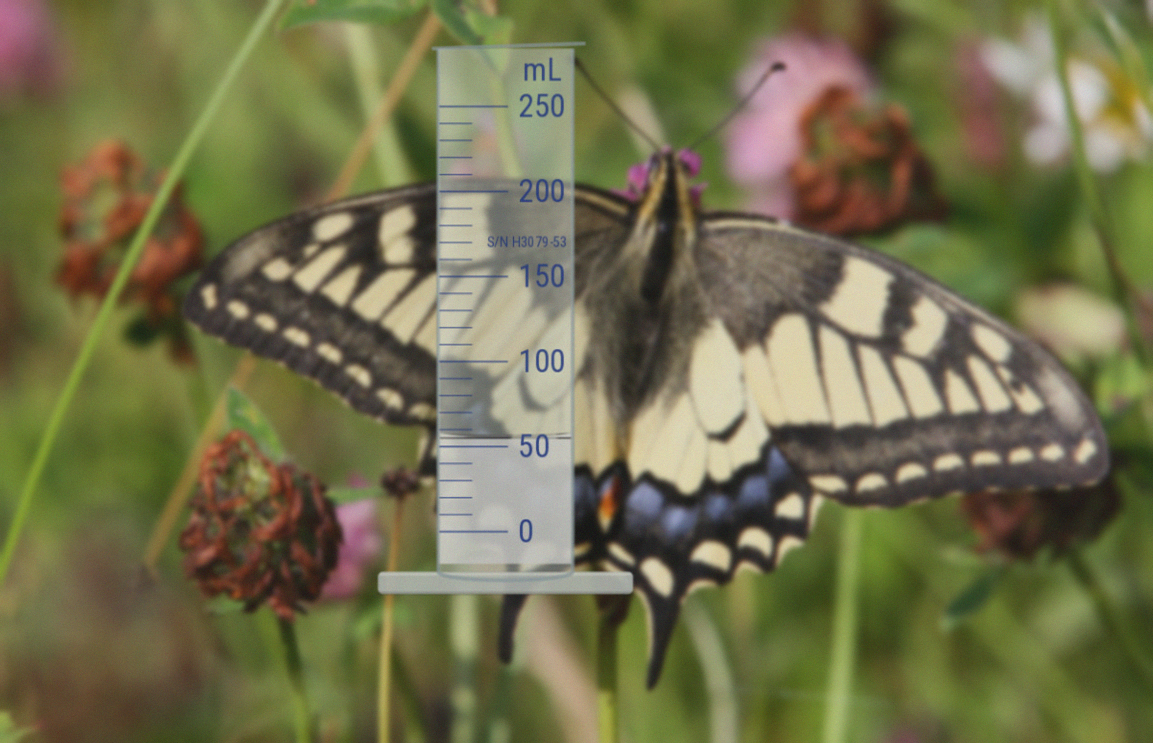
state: 55 mL
